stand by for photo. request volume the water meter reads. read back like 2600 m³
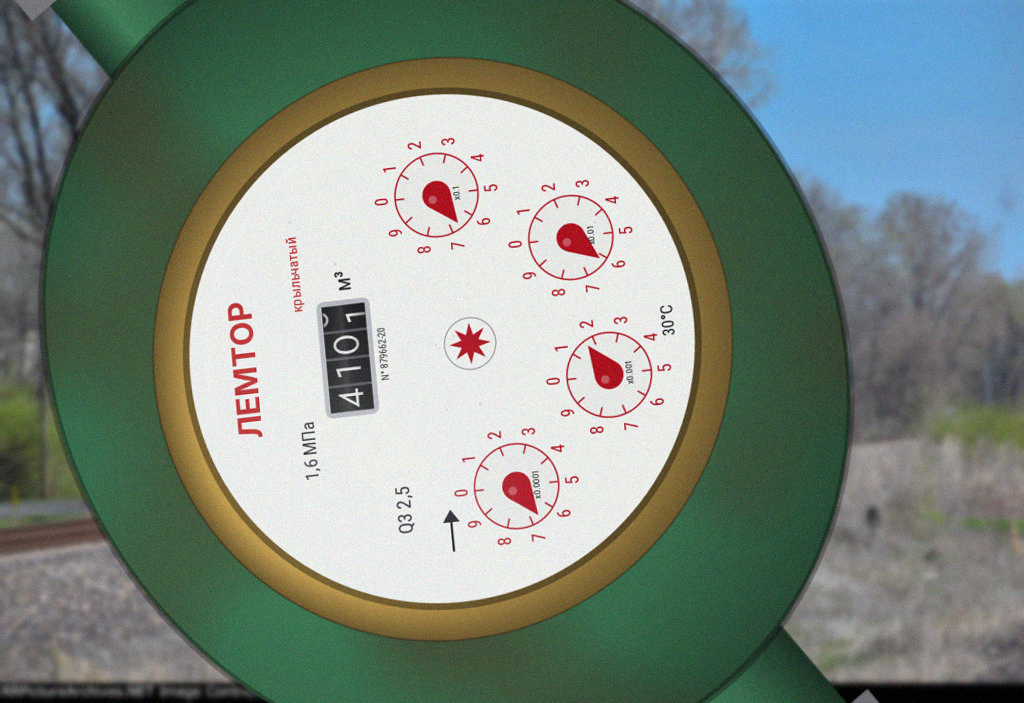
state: 4100.6616 m³
